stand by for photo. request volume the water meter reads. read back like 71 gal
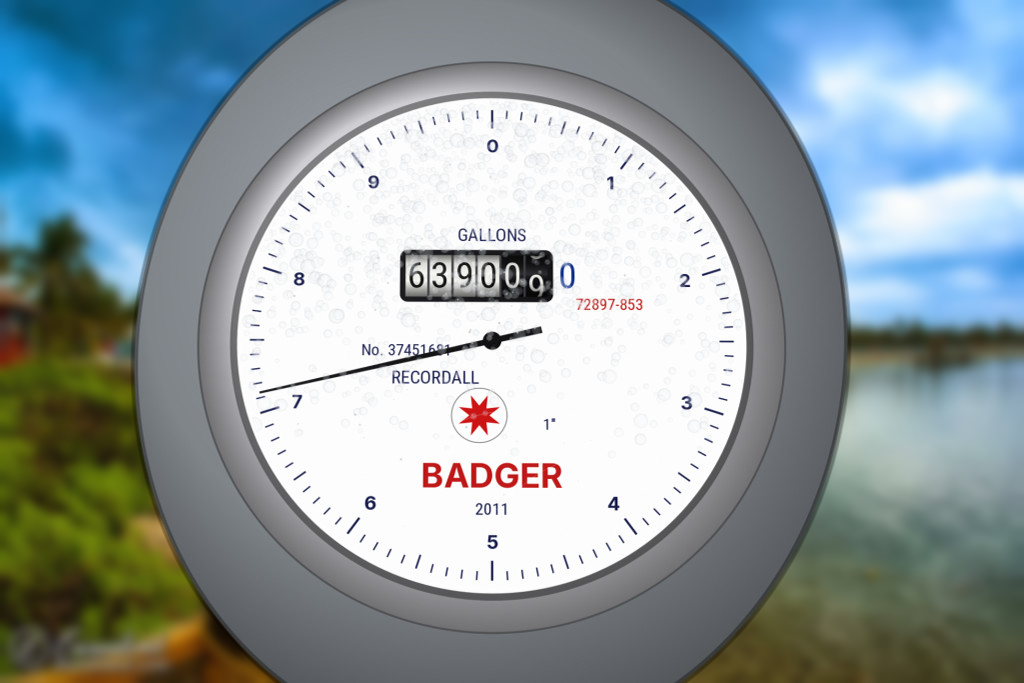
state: 6390087.1 gal
